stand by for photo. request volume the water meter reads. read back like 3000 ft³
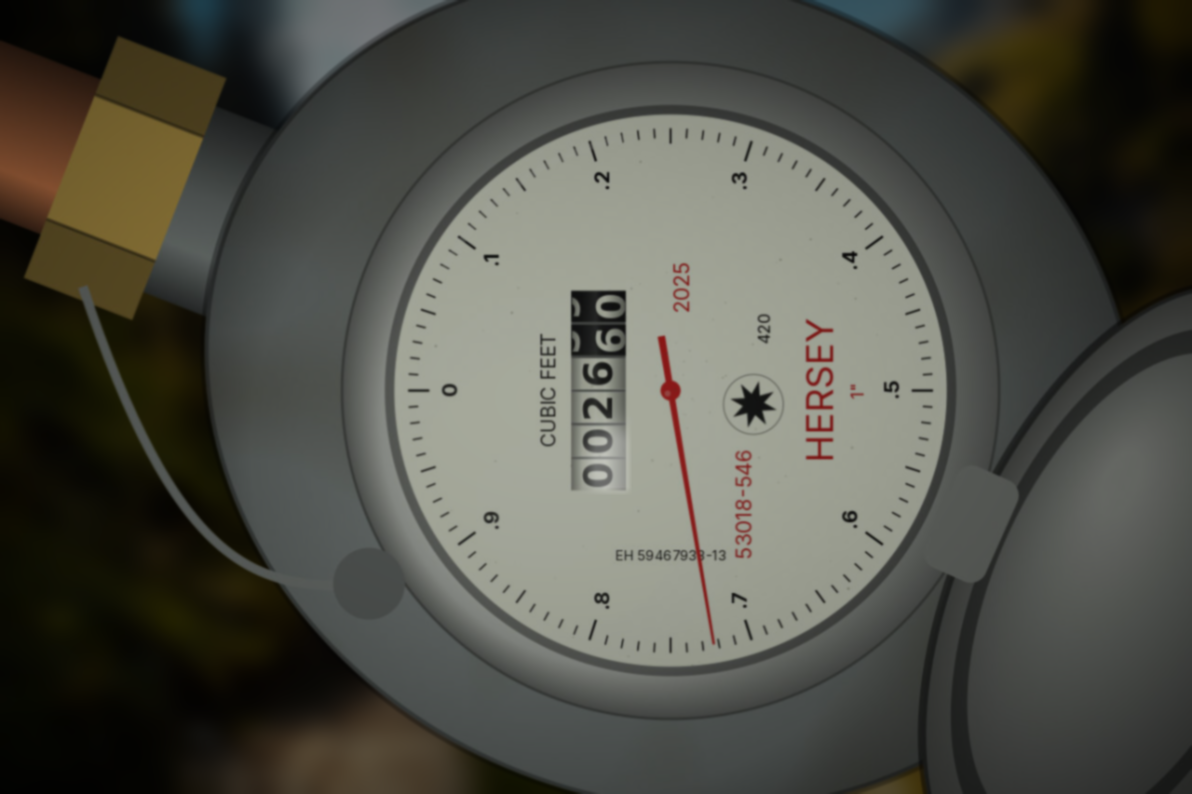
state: 2659.72 ft³
